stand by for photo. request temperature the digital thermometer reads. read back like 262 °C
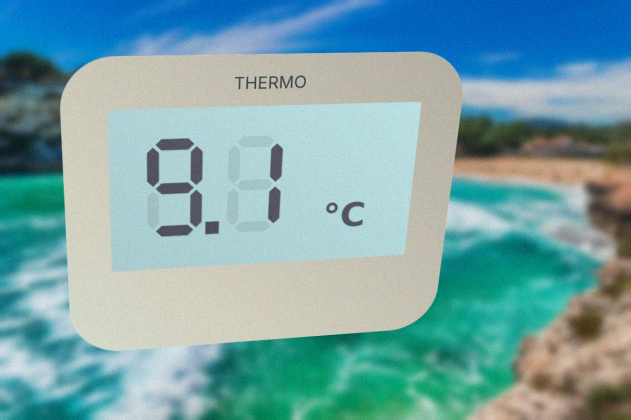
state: 9.1 °C
